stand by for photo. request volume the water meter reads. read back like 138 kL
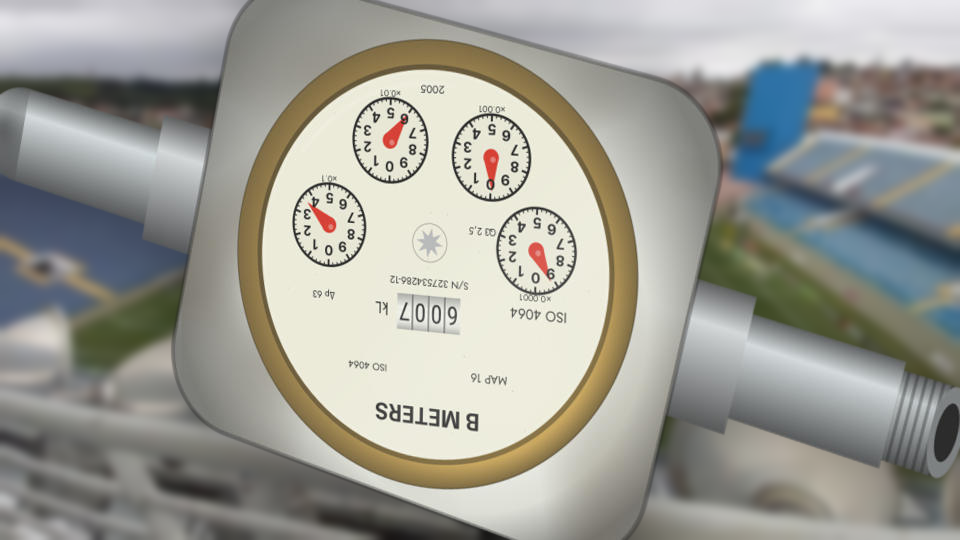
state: 6007.3599 kL
